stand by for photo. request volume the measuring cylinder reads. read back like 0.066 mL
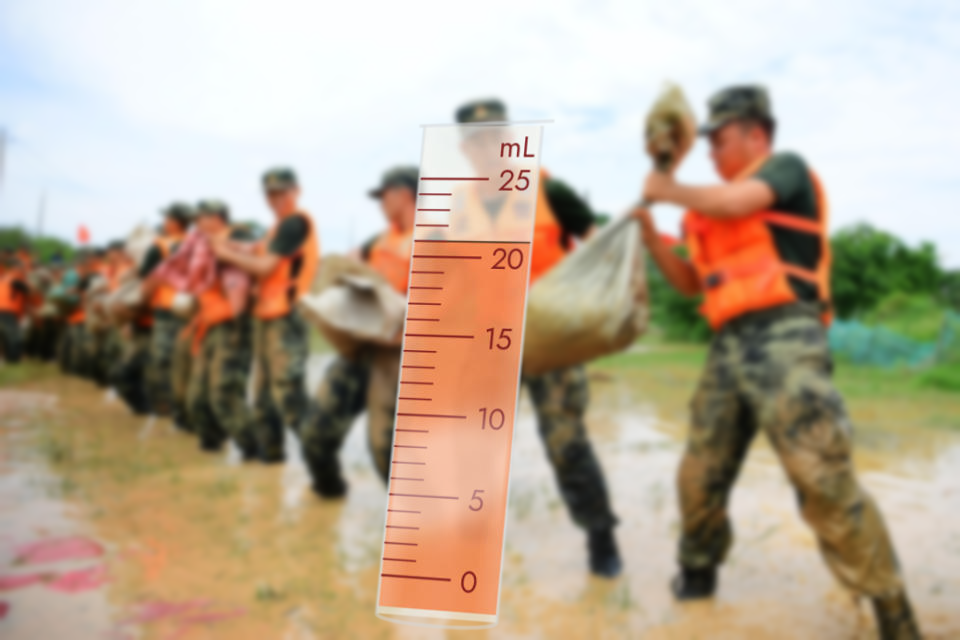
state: 21 mL
